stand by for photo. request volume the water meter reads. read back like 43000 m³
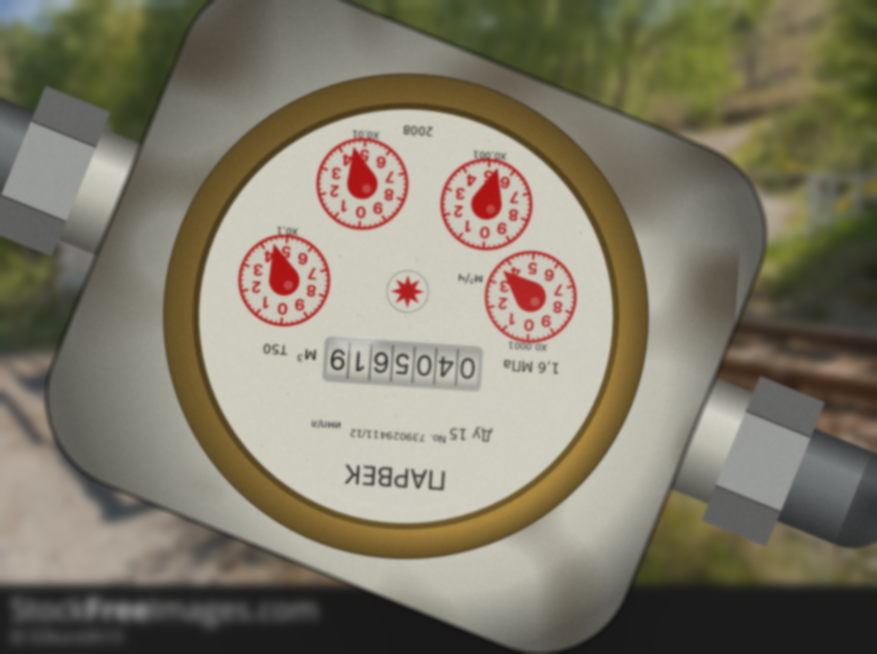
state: 405619.4453 m³
